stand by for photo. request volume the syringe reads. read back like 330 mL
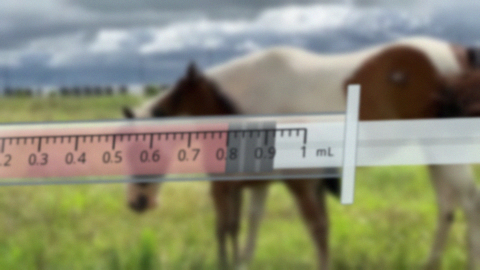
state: 0.8 mL
